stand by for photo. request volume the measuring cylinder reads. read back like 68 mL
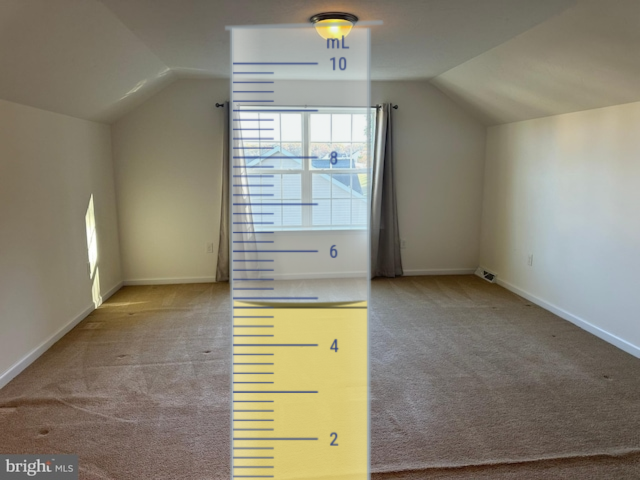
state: 4.8 mL
